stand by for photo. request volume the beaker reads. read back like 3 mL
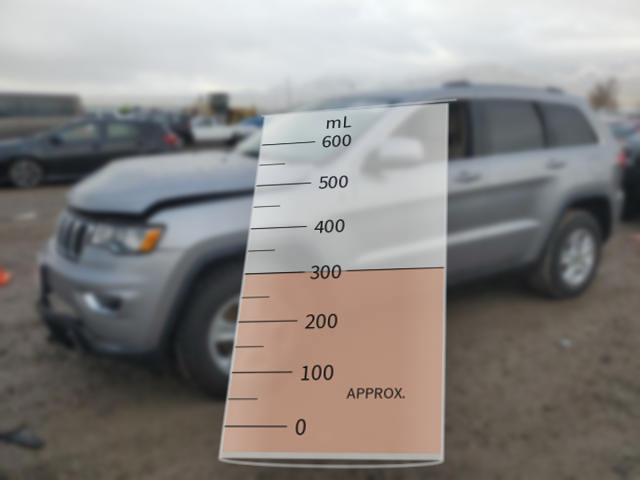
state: 300 mL
